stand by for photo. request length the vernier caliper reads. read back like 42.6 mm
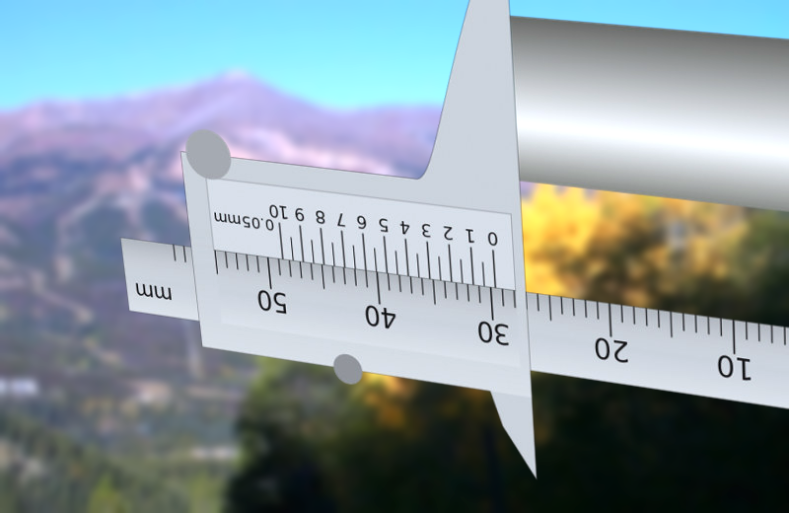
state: 29.6 mm
